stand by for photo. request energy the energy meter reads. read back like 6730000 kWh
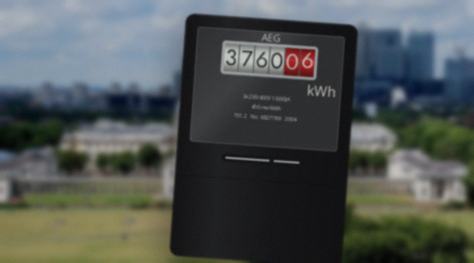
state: 3760.06 kWh
